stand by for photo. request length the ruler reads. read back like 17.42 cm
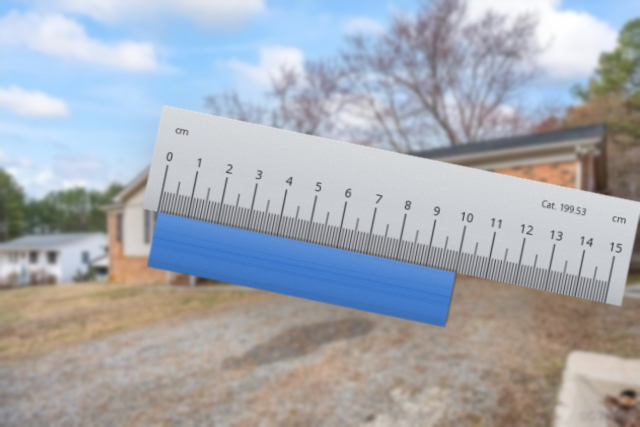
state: 10 cm
